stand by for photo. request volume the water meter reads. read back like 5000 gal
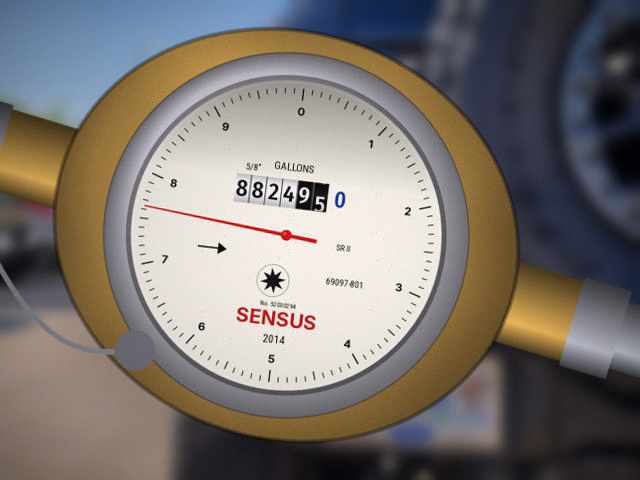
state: 8824947.6 gal
